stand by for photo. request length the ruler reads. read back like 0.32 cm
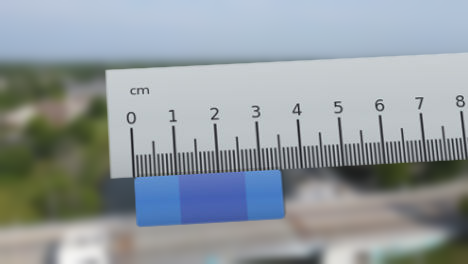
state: 3.5 cm
